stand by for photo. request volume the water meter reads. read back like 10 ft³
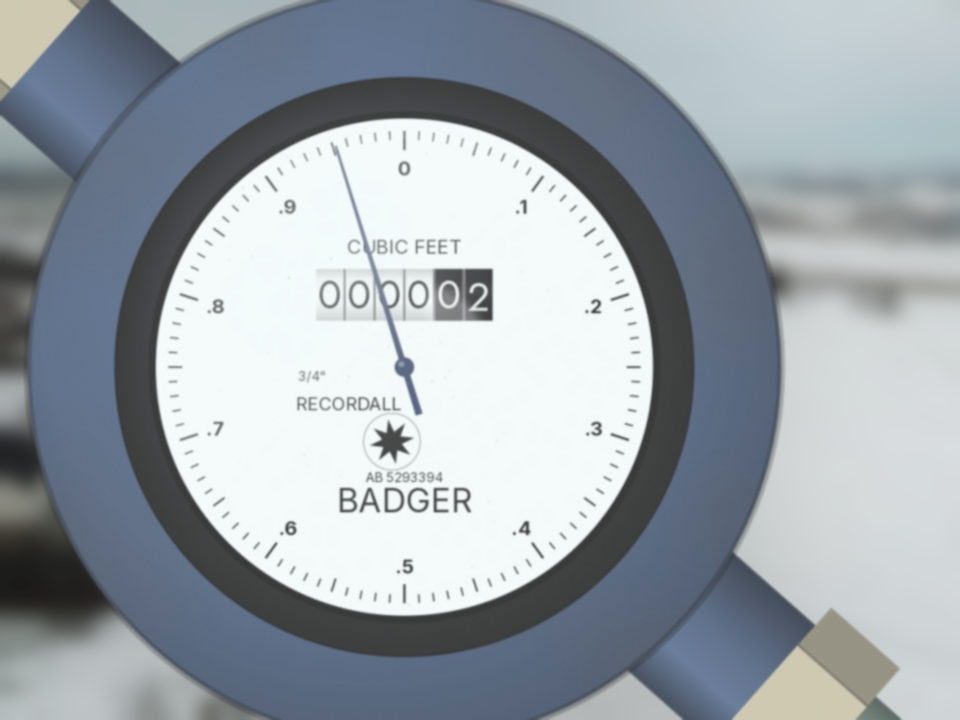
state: 1.95 ft³
